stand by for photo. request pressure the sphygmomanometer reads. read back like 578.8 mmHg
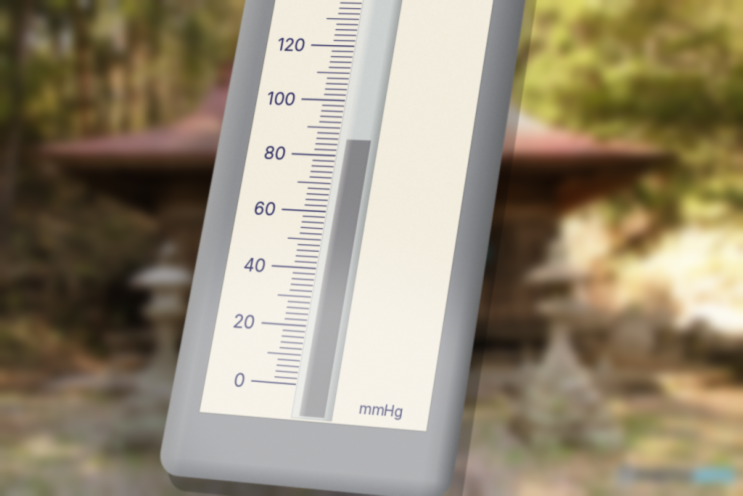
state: 86 mmHg
